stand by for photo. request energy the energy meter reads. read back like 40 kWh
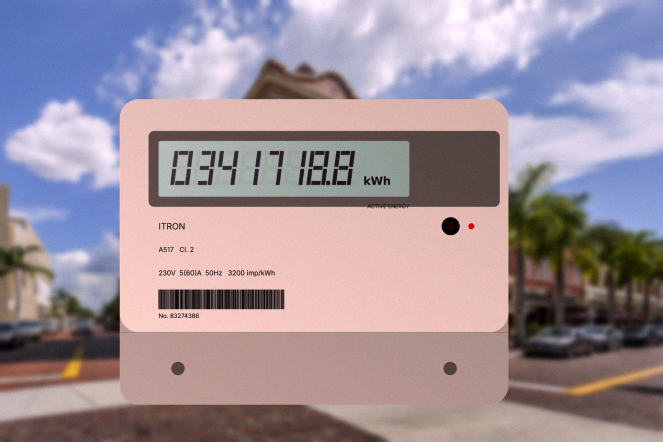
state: 341718.8 kWh
